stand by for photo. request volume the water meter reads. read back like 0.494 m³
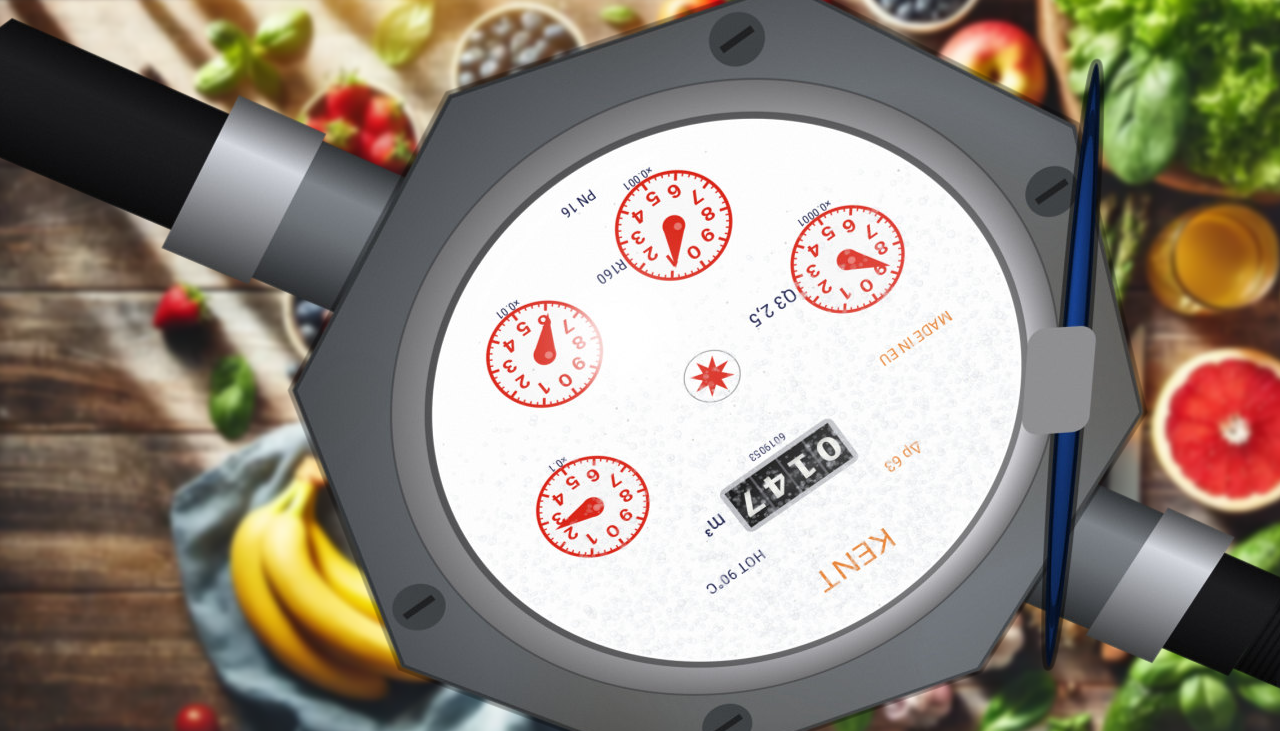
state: 147.2608 m³
